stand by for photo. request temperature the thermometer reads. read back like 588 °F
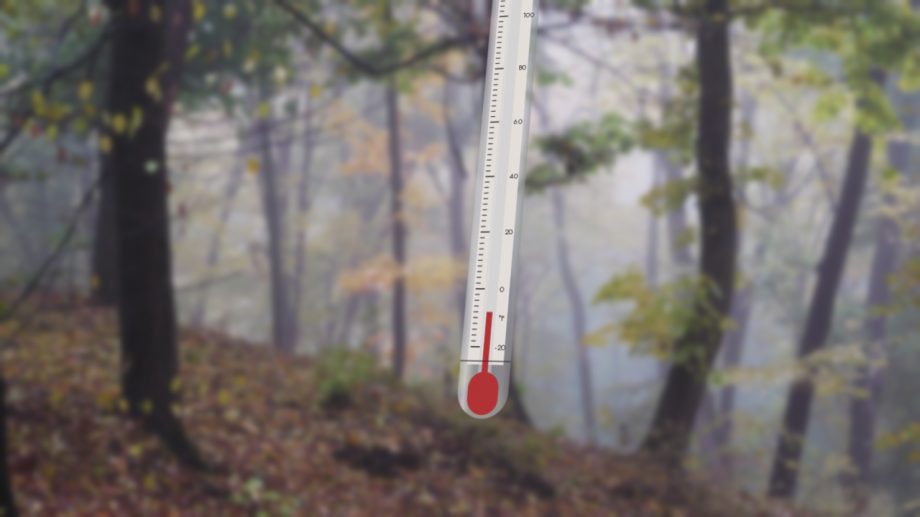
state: -8 °F
